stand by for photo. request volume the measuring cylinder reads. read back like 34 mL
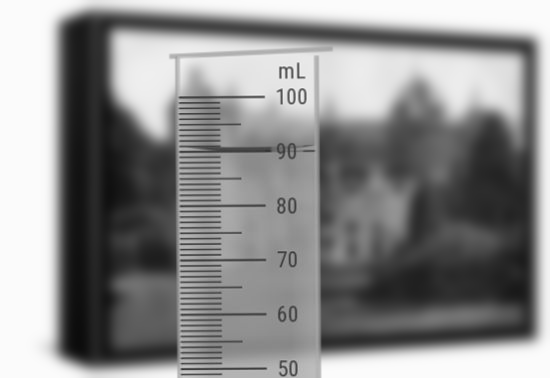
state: 90 mL
